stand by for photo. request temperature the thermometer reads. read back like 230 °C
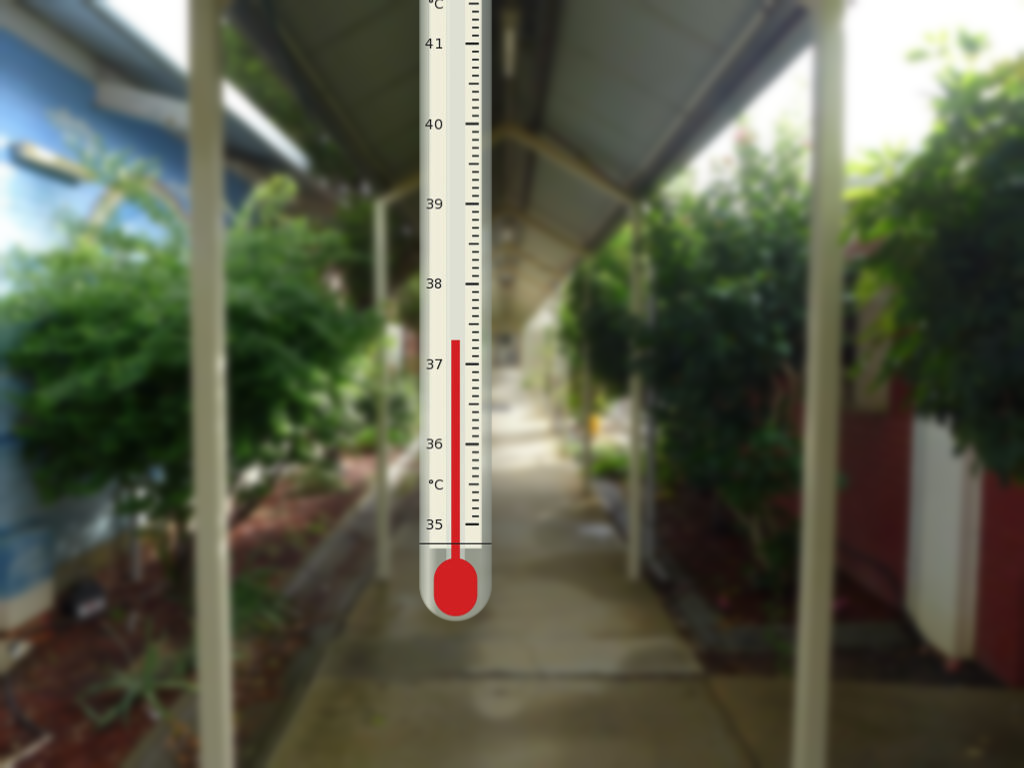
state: 37.3 °C
